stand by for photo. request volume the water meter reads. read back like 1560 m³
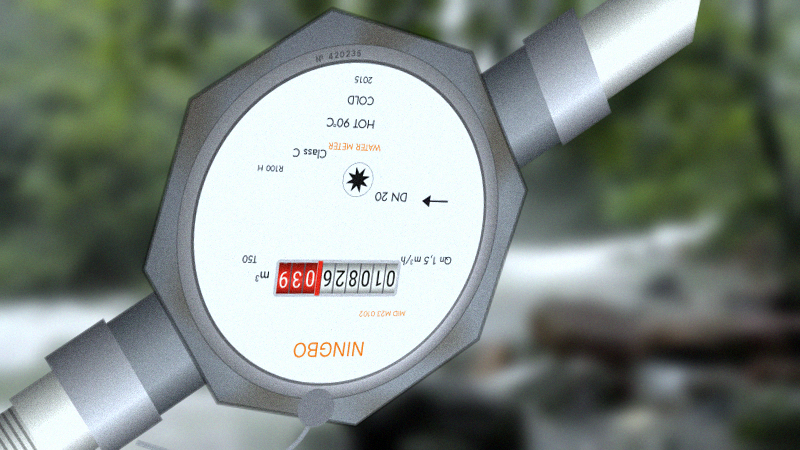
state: 10826.039 m³
